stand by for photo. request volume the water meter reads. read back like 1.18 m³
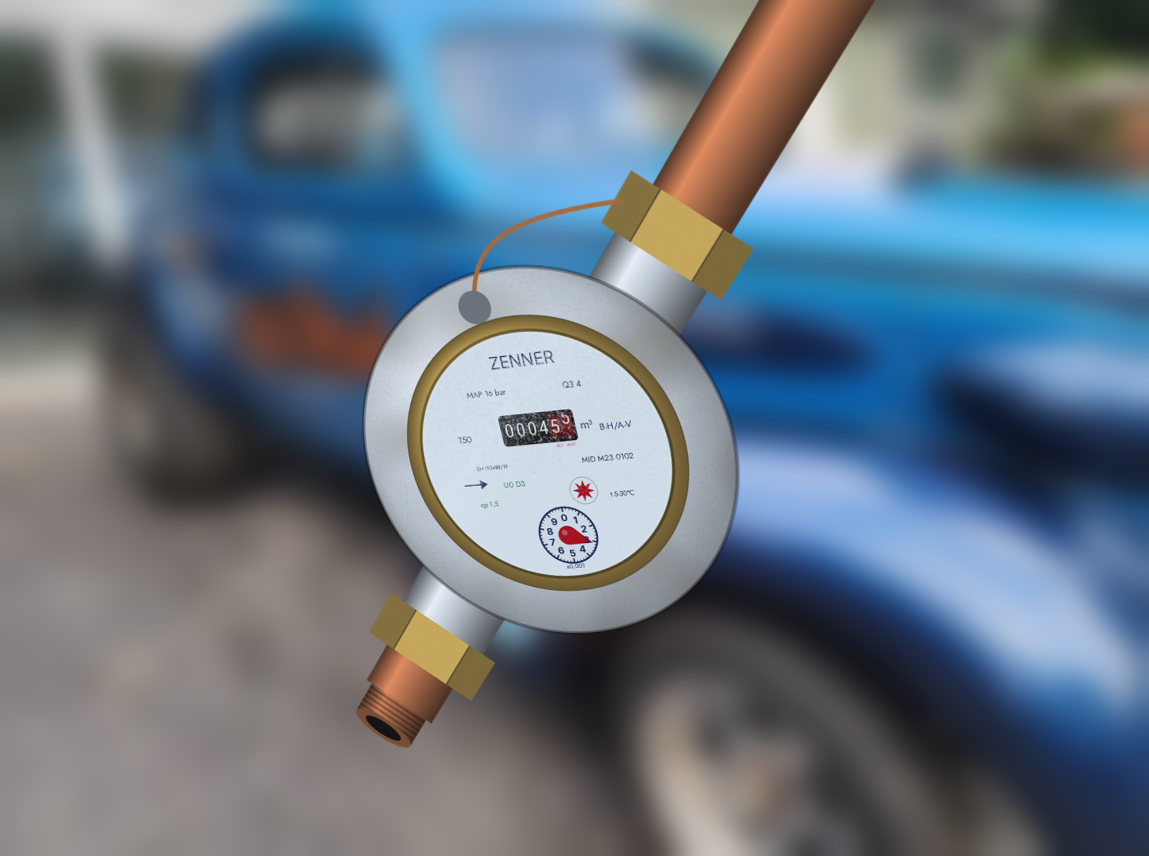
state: 4.553 m³
